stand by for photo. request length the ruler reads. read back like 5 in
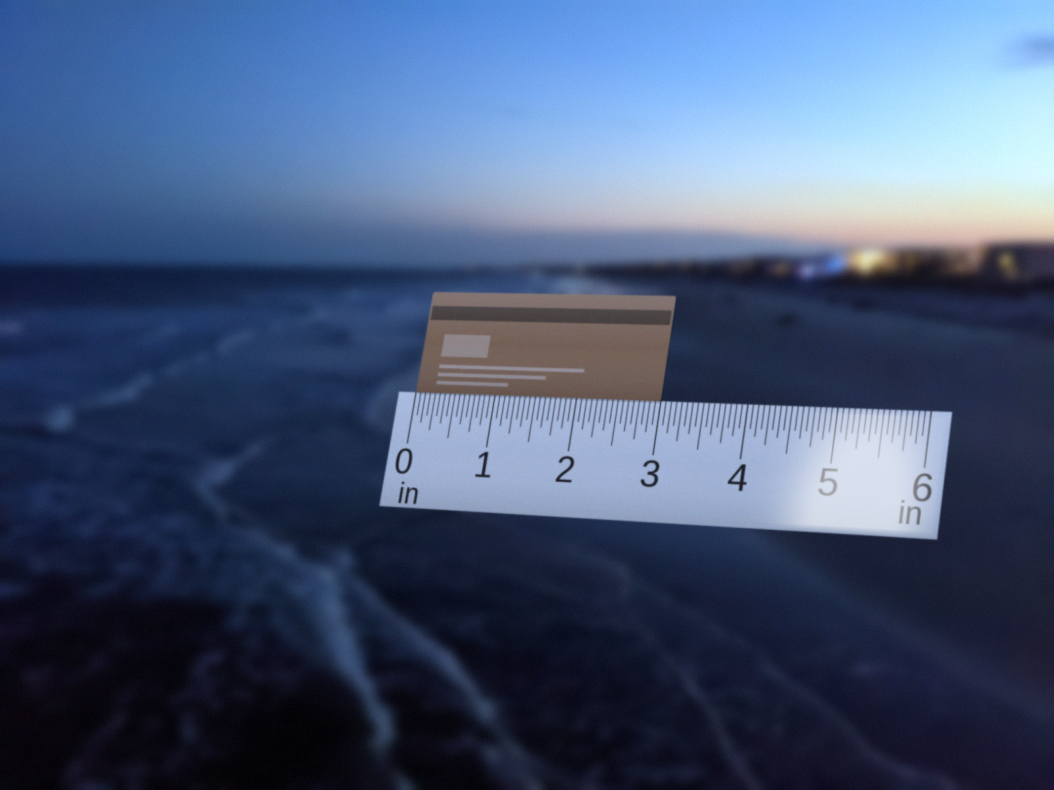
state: 3 in
